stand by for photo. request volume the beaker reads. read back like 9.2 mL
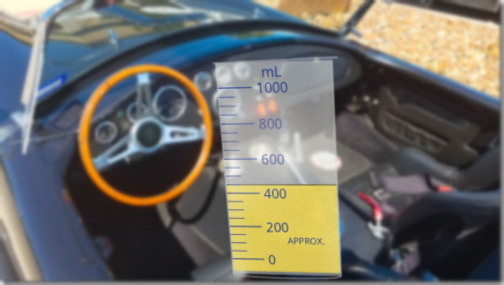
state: 450 mL
